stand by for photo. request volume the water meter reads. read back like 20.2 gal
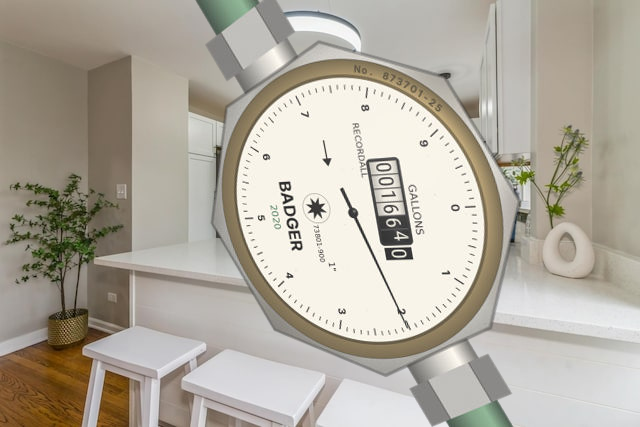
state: 16642.0 gal
